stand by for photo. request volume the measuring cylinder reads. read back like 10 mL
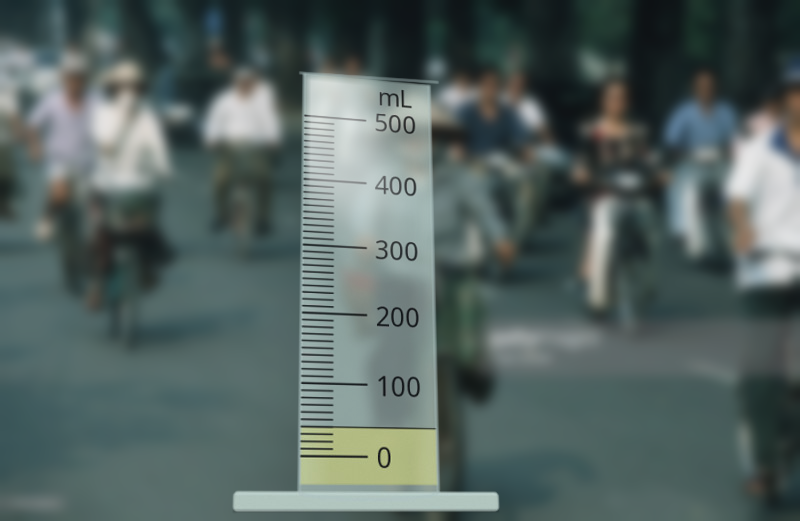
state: 40 mL
